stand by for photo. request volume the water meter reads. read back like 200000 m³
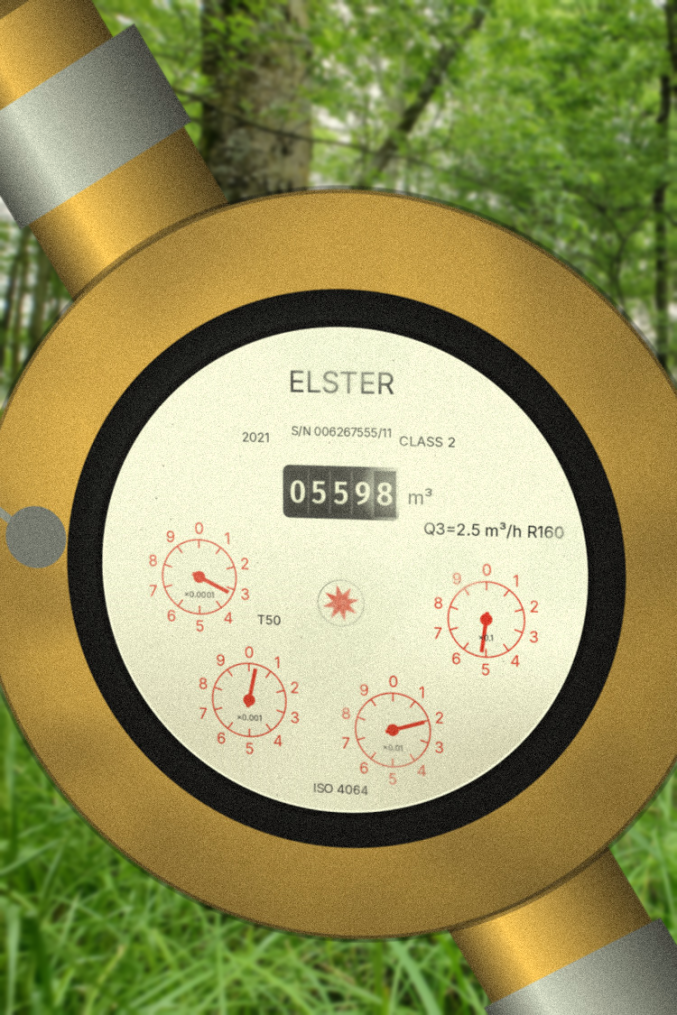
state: 5598.5203 m³
